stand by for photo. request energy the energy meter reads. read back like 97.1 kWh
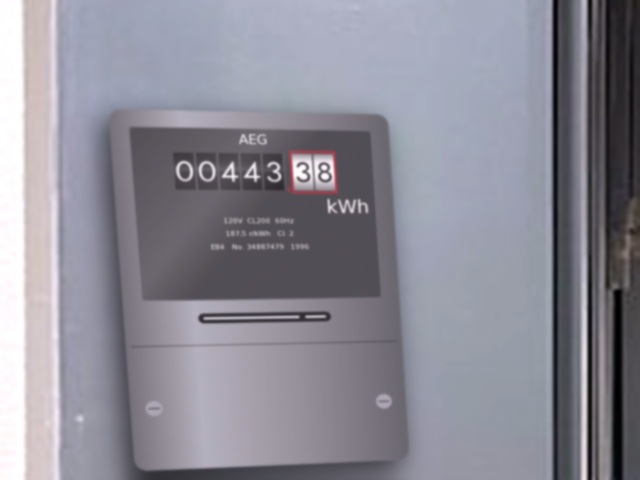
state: 443.38 kWh
